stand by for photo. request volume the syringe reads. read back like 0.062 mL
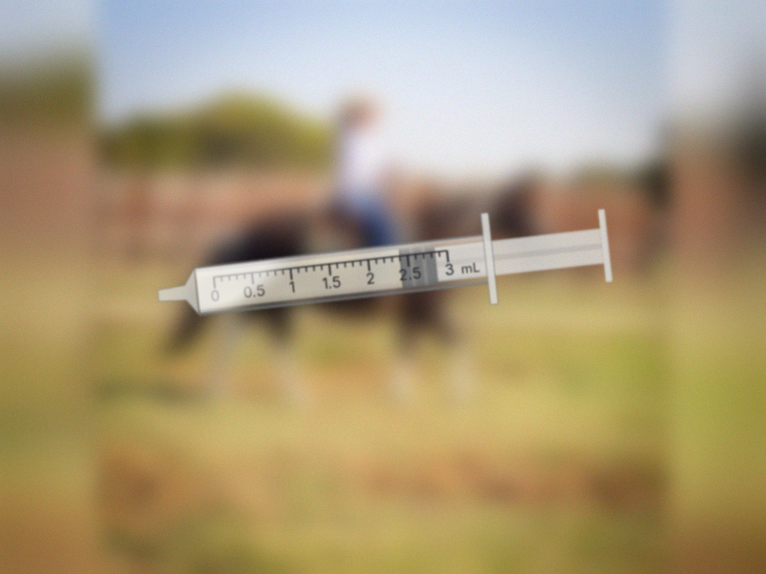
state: 2.4 mL
